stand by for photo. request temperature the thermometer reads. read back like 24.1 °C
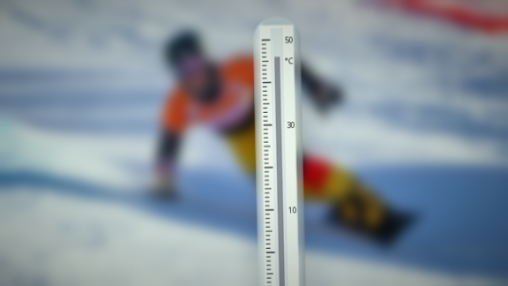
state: 46 °C
